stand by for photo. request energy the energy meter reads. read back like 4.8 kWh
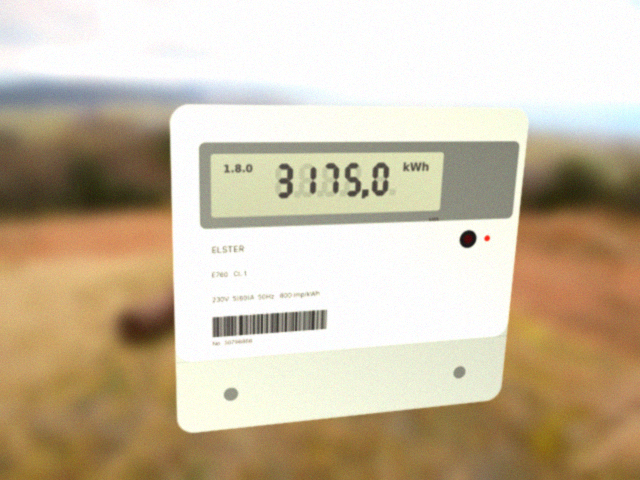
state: 3175.0 kWh
